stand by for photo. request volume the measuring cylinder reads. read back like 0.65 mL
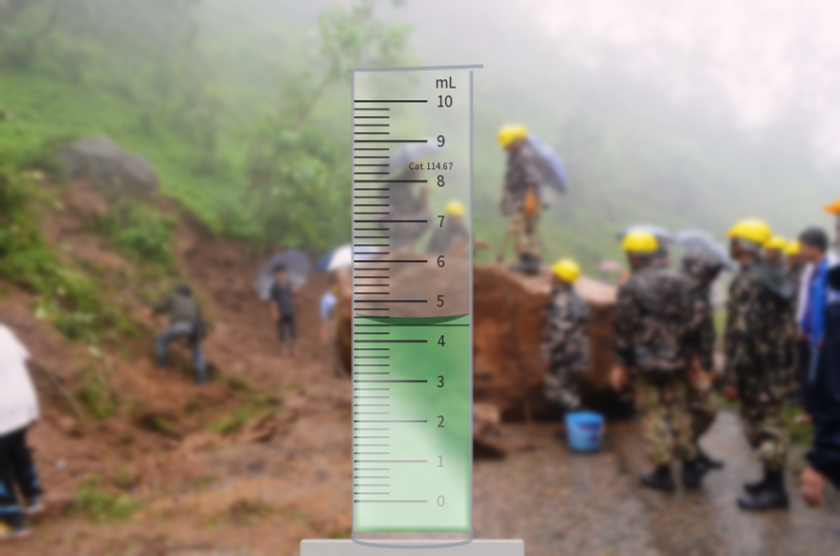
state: 4.4 mL
